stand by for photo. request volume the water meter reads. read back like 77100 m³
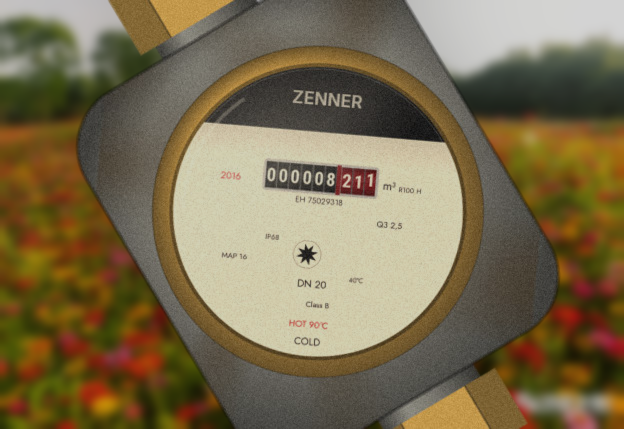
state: 8.211 m³
